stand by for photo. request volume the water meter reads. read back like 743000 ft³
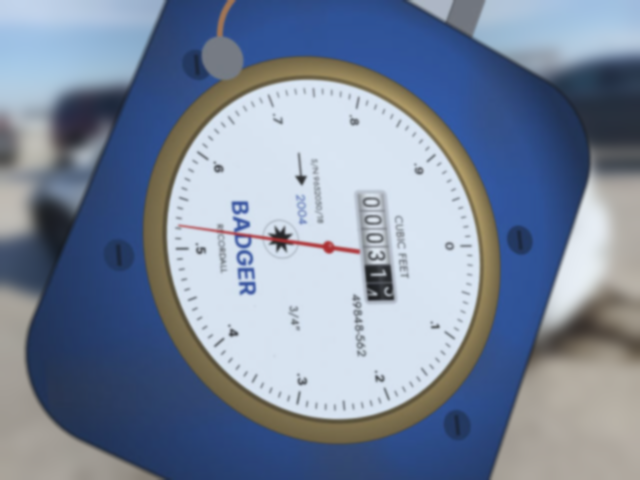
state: 313.52 ft³
